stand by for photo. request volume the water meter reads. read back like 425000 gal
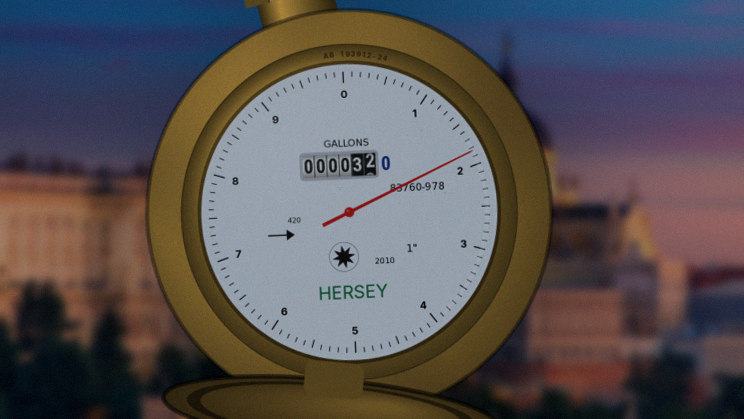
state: 321.8 gal
